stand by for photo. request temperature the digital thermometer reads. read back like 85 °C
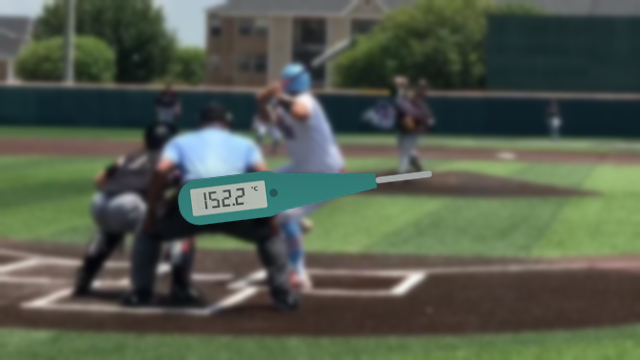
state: 152.2 °C
